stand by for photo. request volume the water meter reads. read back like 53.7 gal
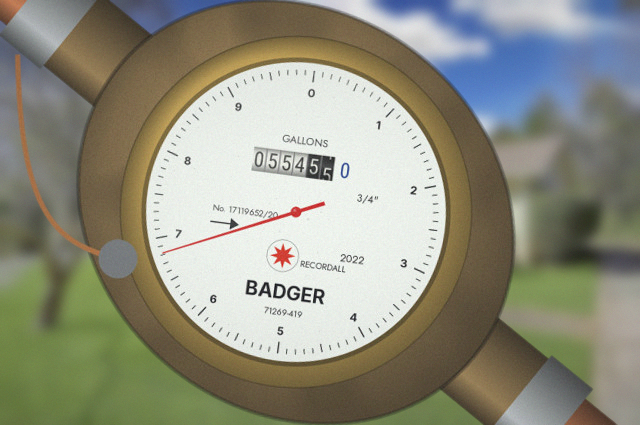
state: 554546.8 gal
